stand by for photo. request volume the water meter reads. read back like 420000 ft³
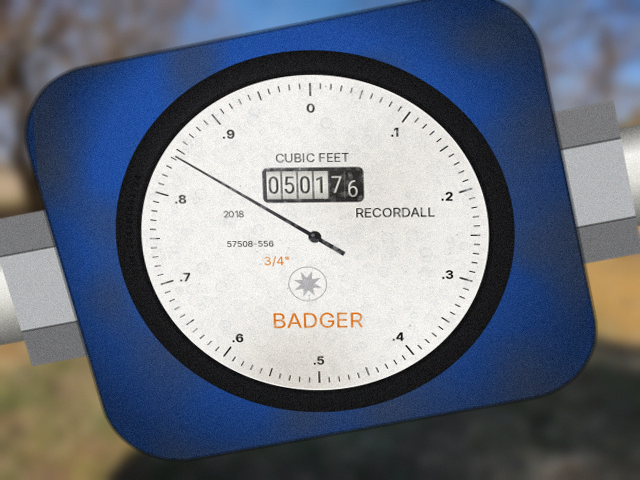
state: 50175.84 ft³
